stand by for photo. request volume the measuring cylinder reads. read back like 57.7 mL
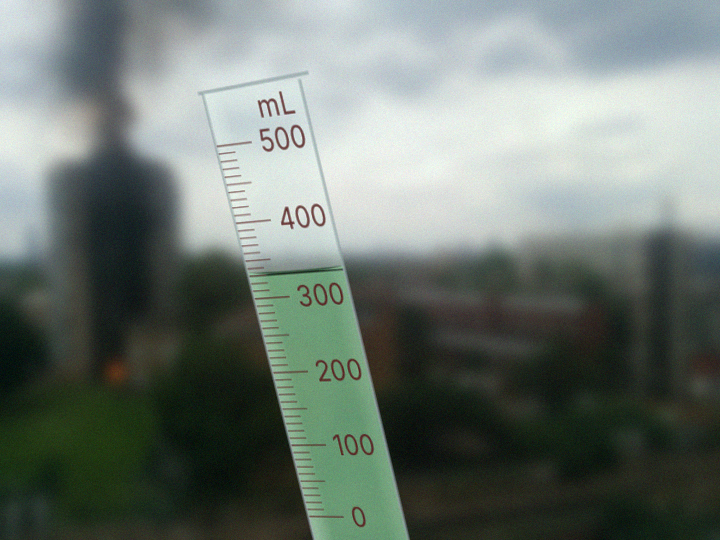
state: 330 mL
